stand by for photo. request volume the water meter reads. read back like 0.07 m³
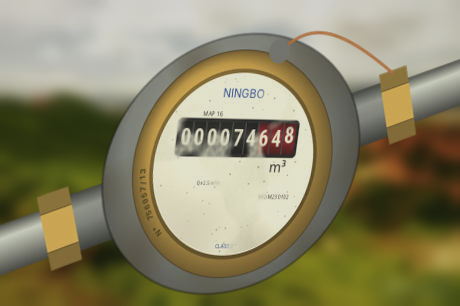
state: 74.648 m³
